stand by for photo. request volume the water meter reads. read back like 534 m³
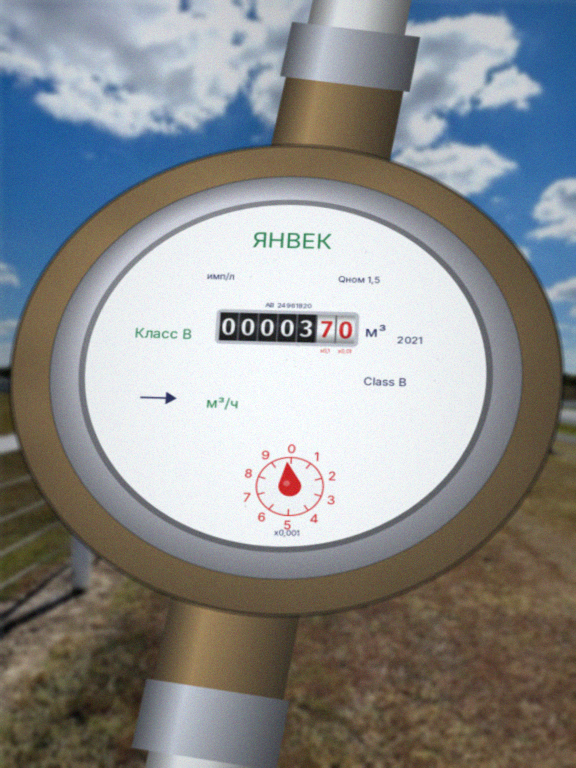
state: 3.699 m³
